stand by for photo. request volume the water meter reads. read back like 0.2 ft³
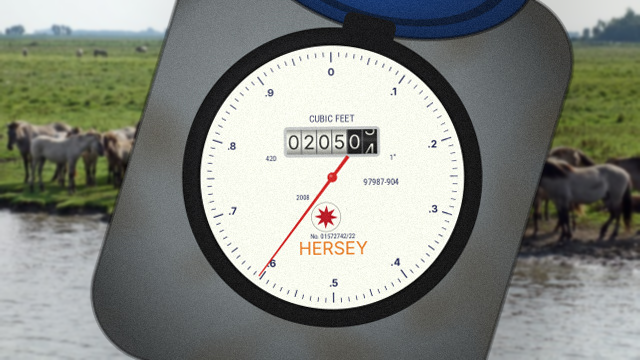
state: 20503.60 ft³
